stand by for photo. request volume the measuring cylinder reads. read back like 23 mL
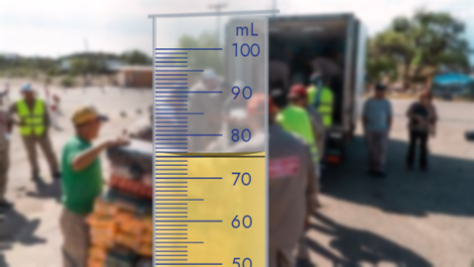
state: 75 mL
